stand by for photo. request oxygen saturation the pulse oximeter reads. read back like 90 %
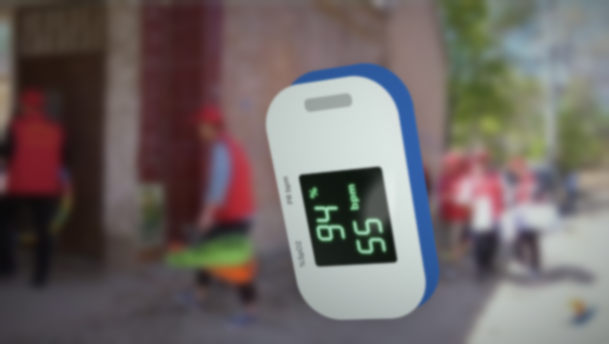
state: 94 %
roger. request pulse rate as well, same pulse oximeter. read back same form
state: 55 bpm
